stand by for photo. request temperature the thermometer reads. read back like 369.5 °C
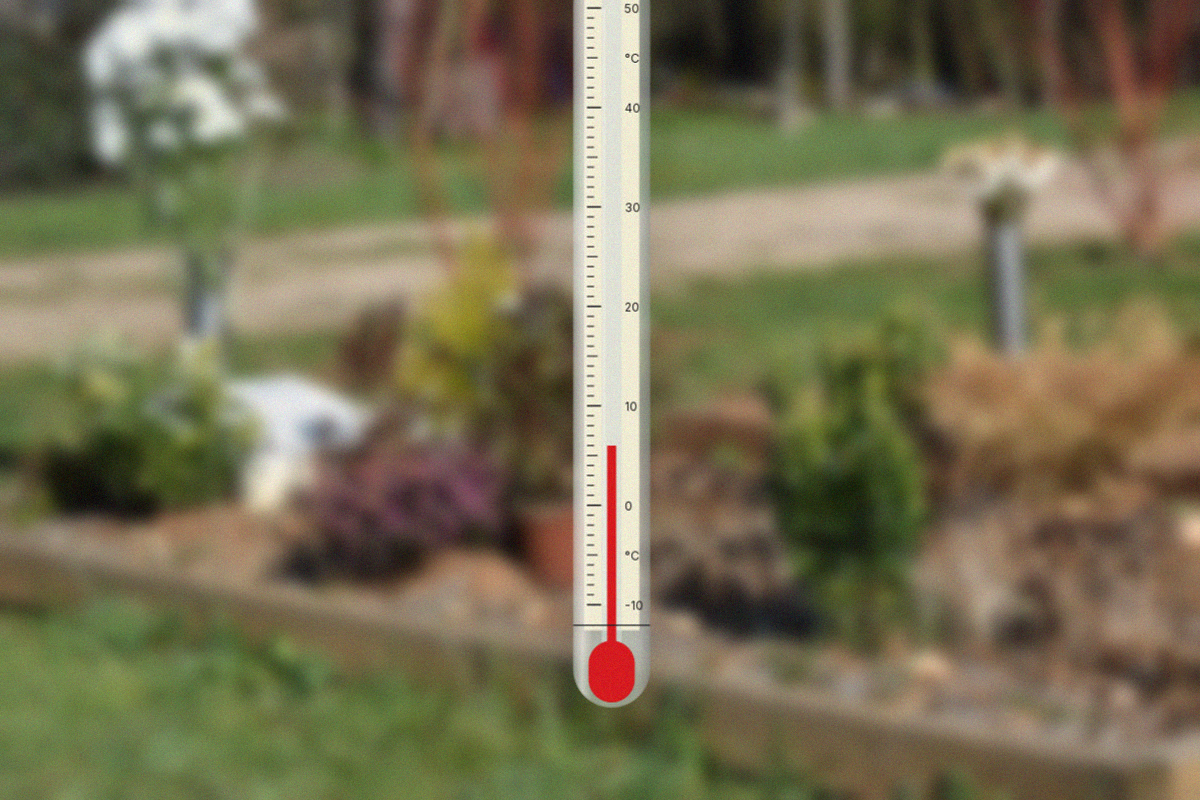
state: 6 °C
